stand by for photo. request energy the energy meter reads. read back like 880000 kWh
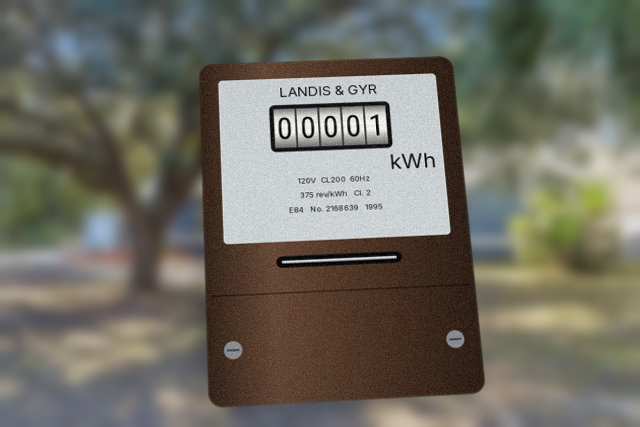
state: 1 kWh
